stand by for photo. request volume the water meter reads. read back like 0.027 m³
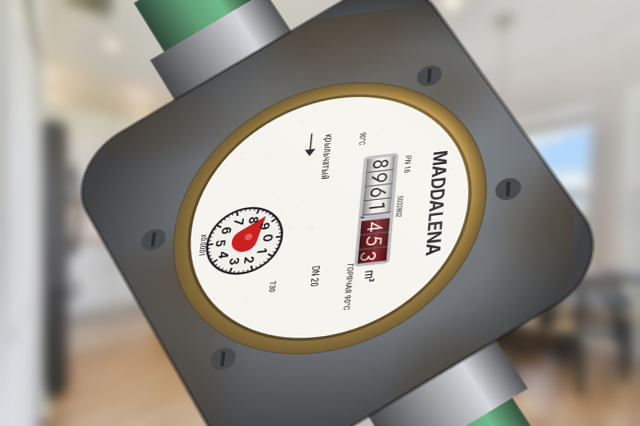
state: 8961.4528 m³
